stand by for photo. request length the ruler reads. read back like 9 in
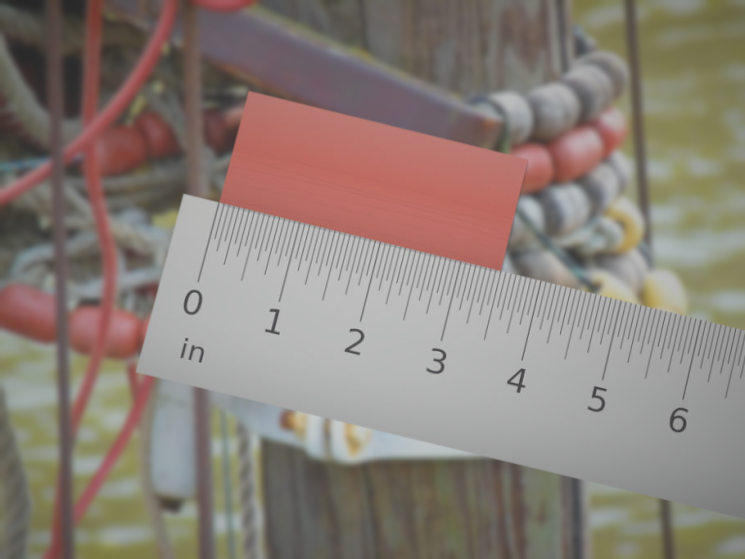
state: 3.5 in
